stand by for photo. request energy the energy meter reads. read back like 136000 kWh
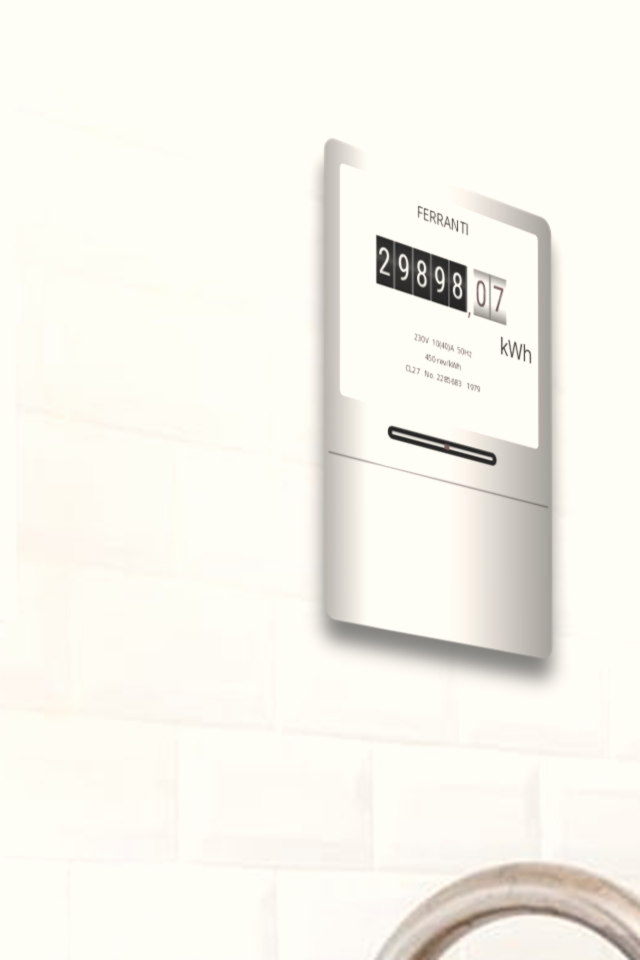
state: 29898.07 kWh
